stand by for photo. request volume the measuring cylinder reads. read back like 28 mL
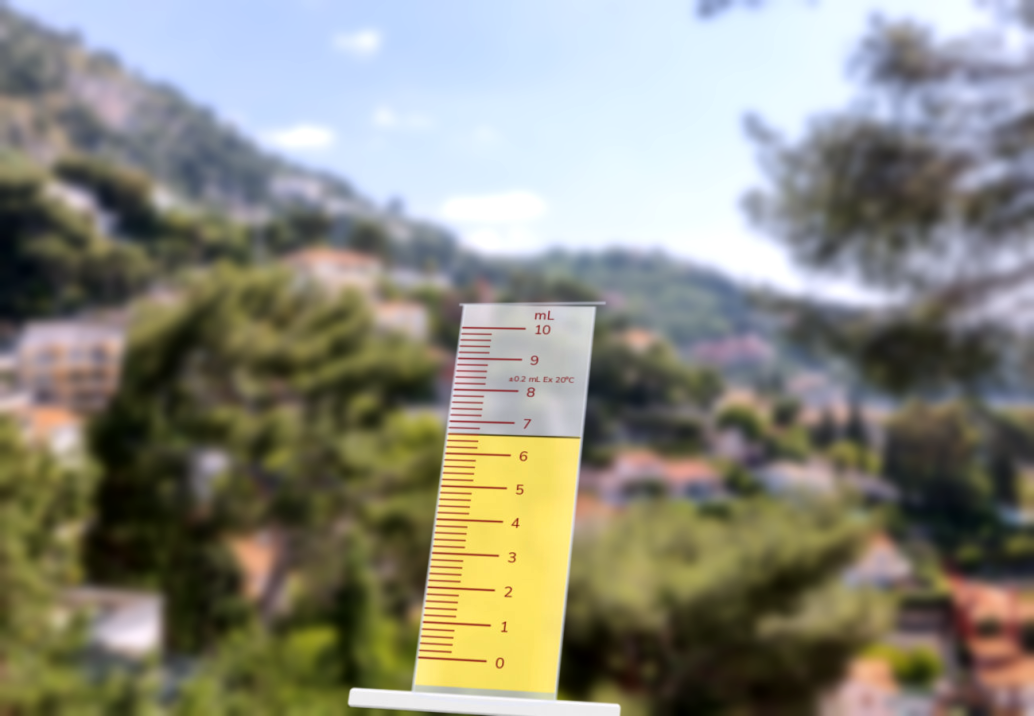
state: 6.6 mL
